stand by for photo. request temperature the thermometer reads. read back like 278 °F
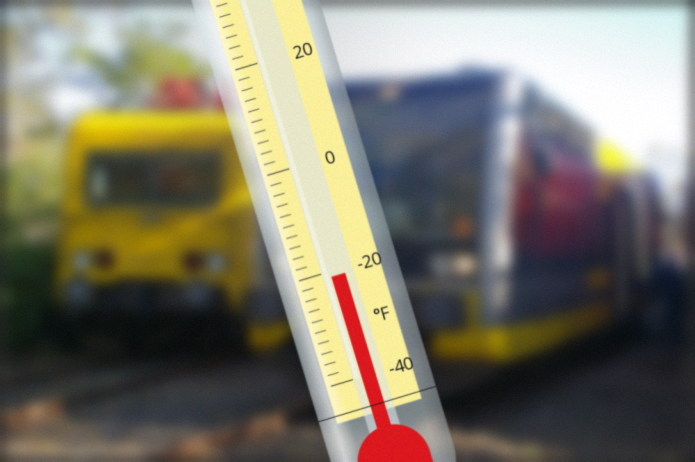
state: -21 °F
